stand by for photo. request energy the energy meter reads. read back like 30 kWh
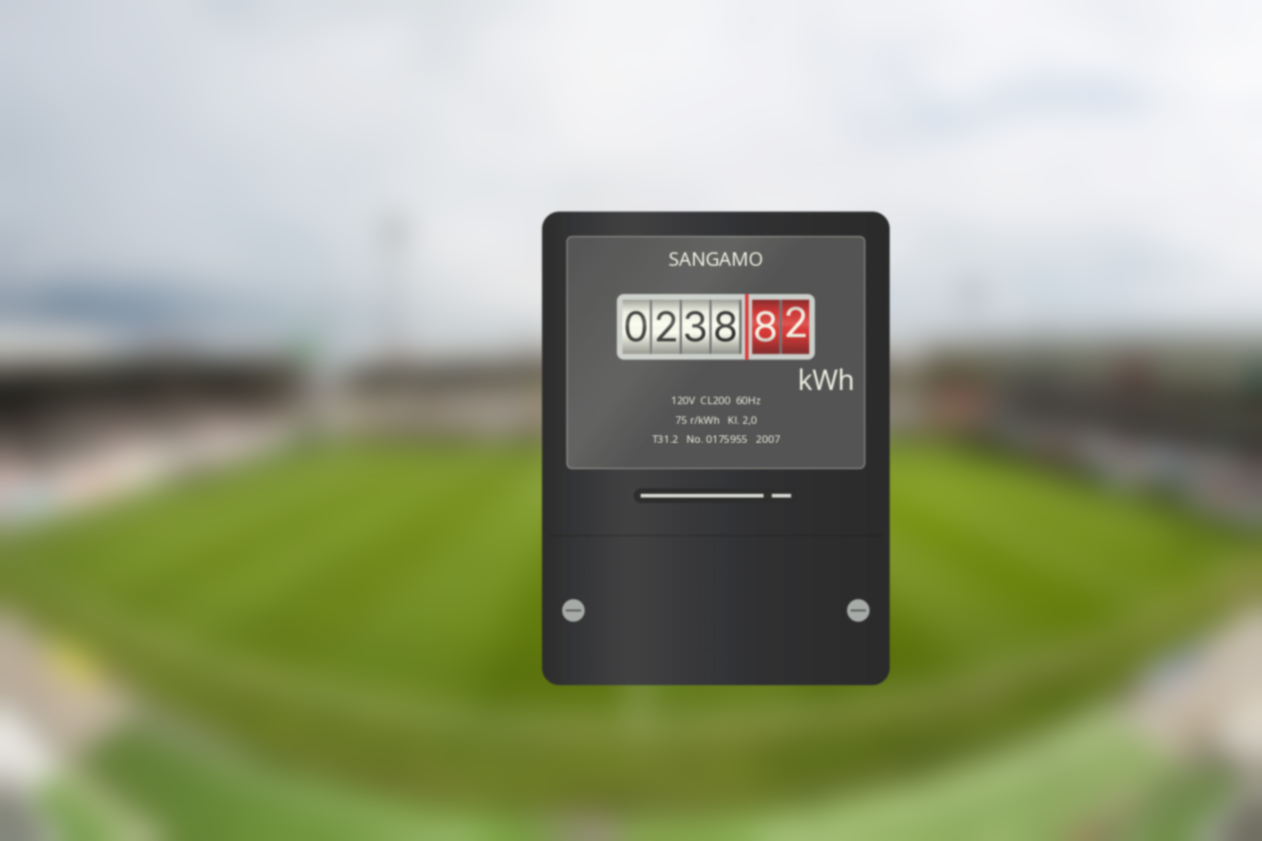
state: 238.82 kWh
